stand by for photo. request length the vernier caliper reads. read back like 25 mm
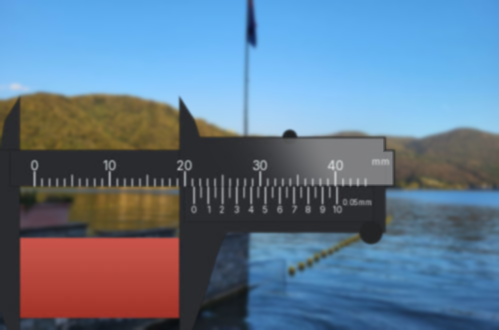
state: 21.2 mm
